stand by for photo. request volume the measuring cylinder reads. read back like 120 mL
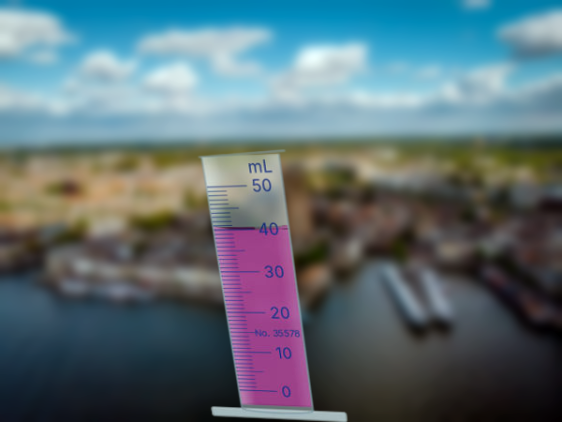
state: 40 mL
